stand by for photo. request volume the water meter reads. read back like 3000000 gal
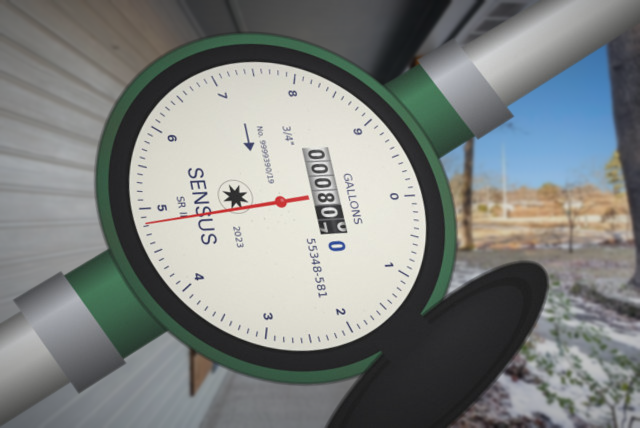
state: 8064.8 gal
